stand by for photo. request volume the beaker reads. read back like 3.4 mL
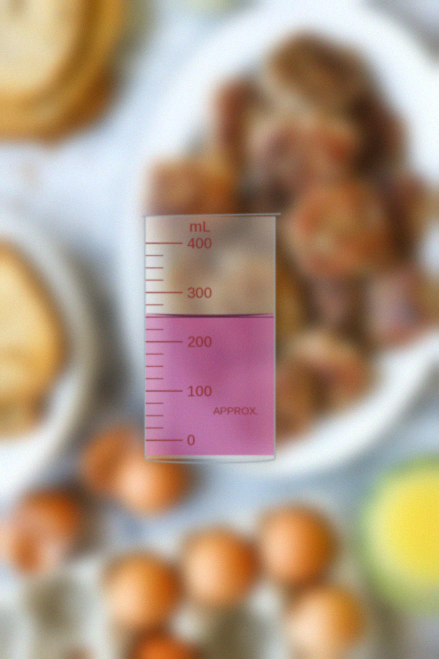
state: 250 mL
